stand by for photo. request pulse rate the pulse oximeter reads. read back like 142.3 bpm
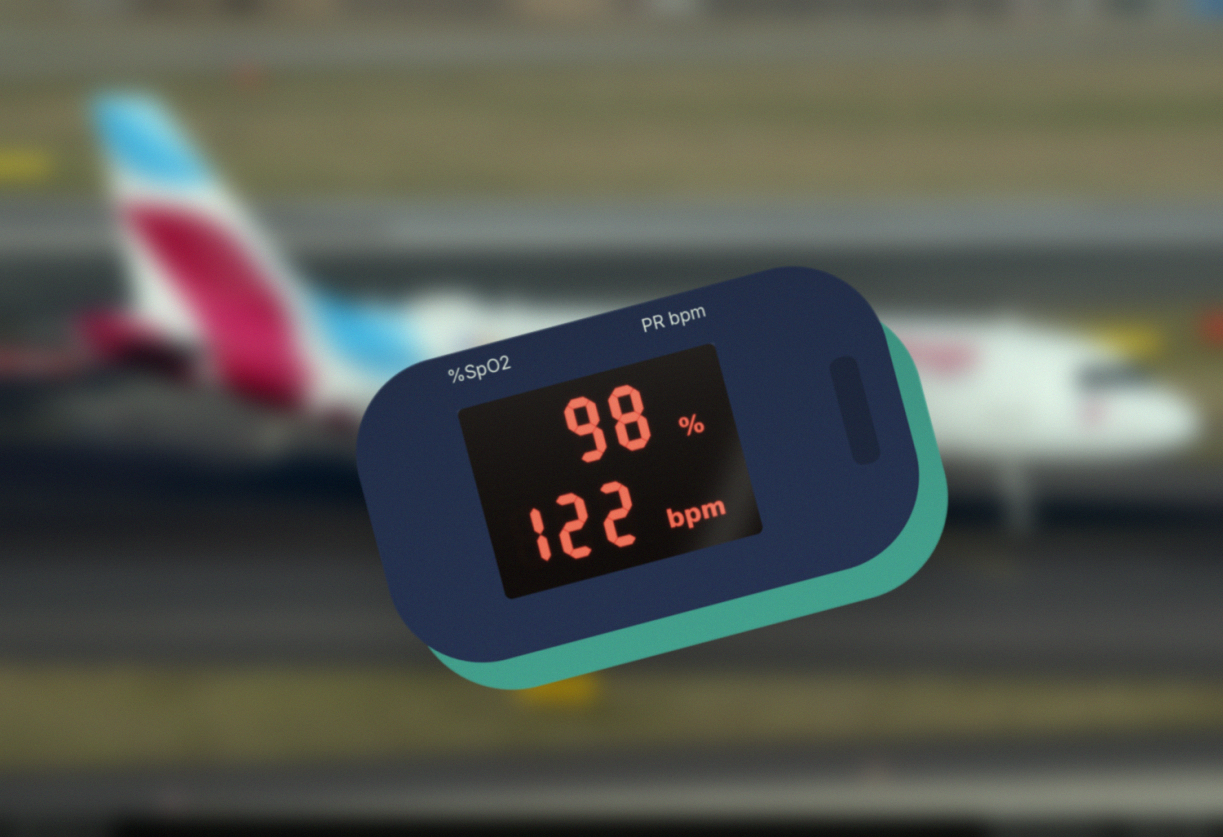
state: 122 bpm
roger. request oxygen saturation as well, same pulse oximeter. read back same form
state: 98 %
